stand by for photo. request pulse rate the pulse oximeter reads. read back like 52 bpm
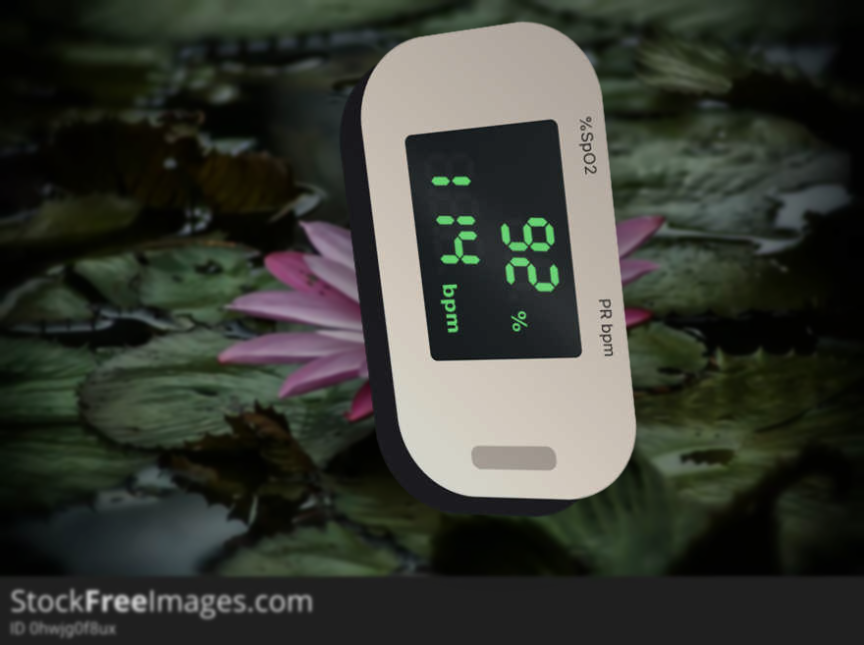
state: 114 bpm
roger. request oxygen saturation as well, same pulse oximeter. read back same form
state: 92 %
